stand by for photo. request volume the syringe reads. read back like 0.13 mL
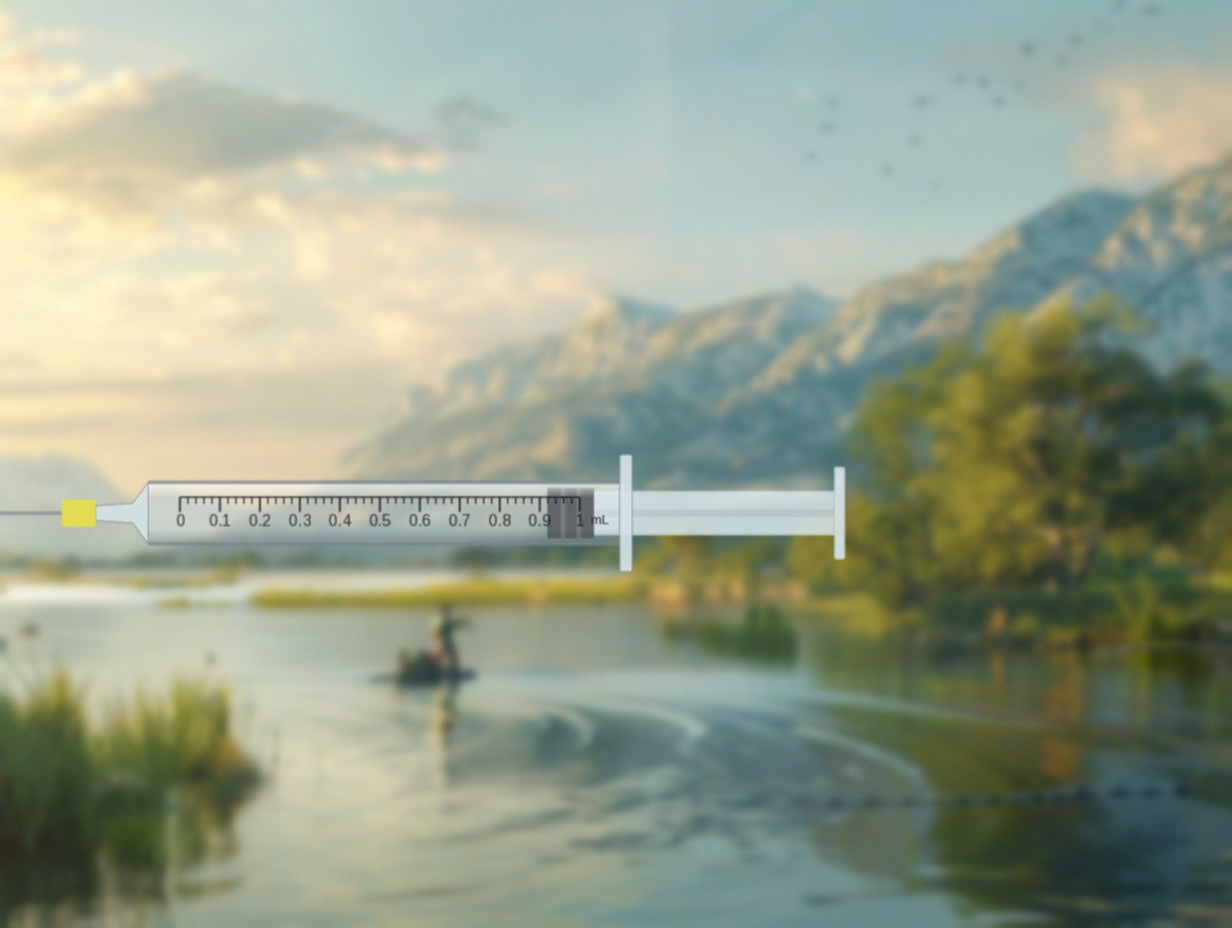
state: 0.92 mL
